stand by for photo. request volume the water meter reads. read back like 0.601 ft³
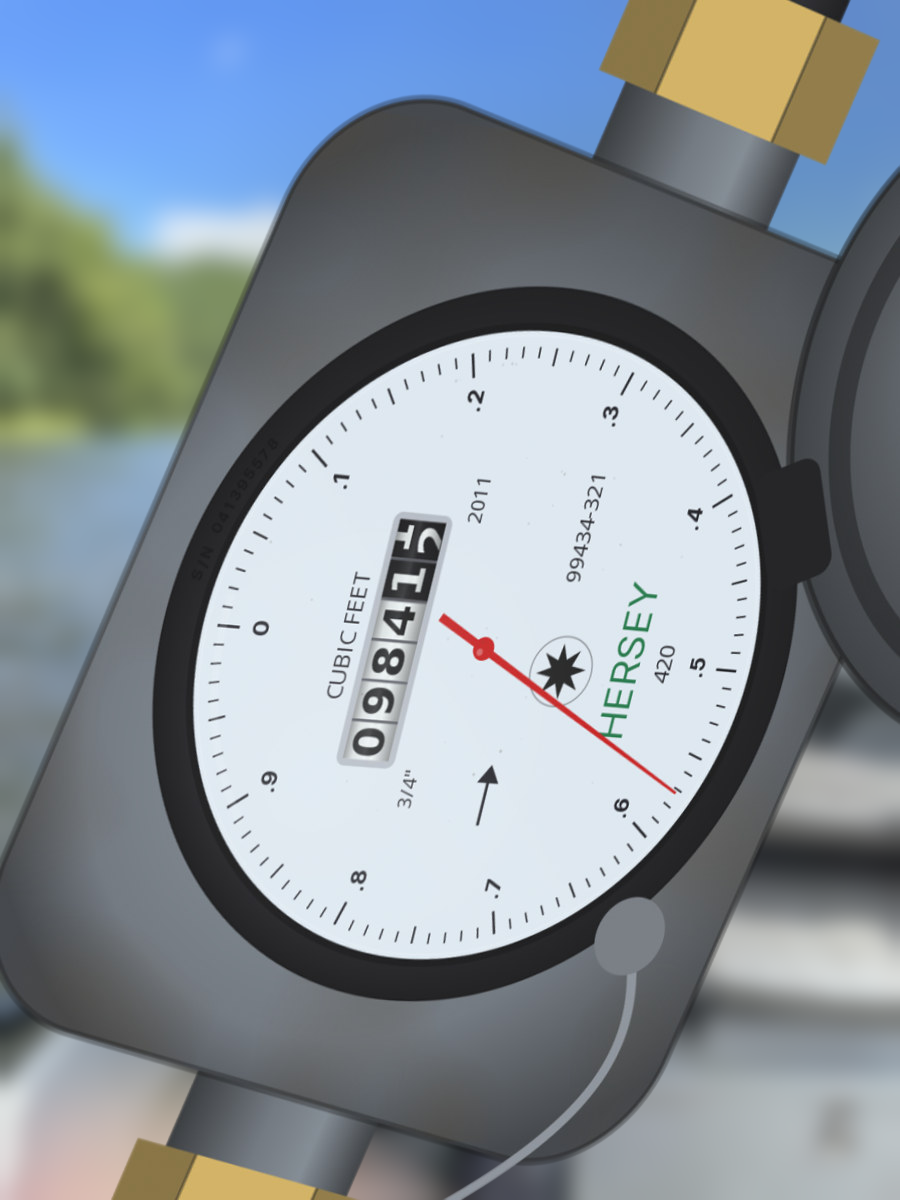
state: 98411.57 ft³
